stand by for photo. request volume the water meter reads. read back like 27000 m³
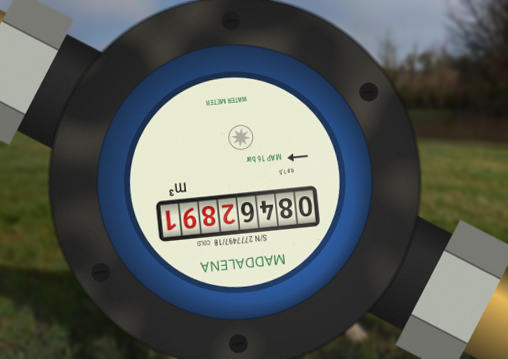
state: 846.2891 m³
